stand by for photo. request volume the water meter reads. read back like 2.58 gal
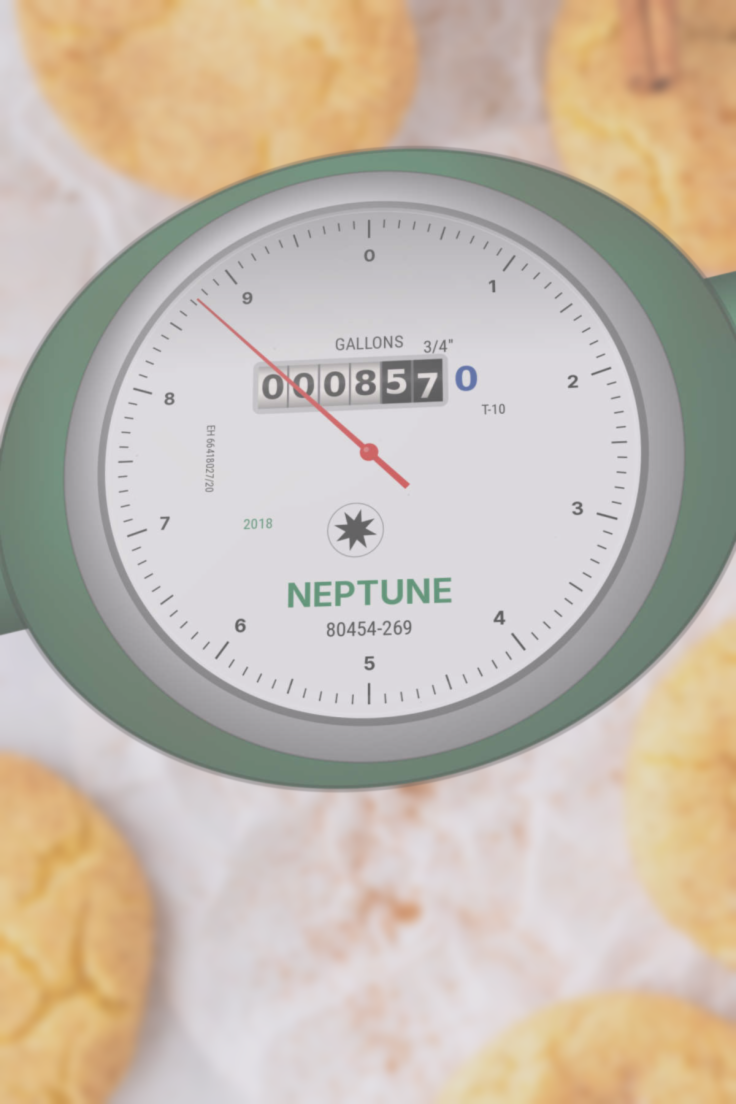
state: 8568.7 gal
